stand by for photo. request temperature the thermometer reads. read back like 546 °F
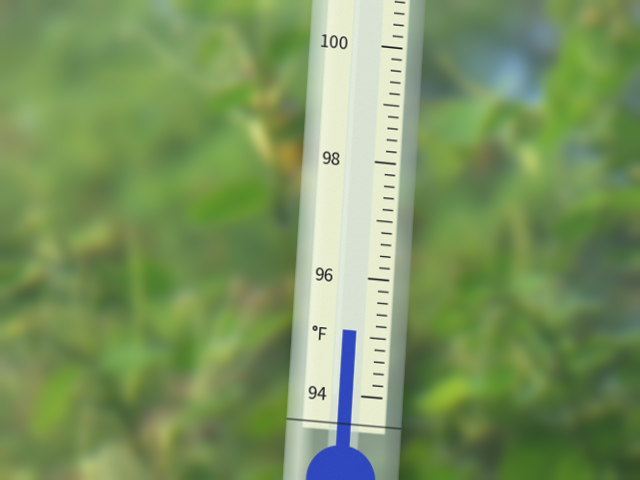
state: 95.1 °F
